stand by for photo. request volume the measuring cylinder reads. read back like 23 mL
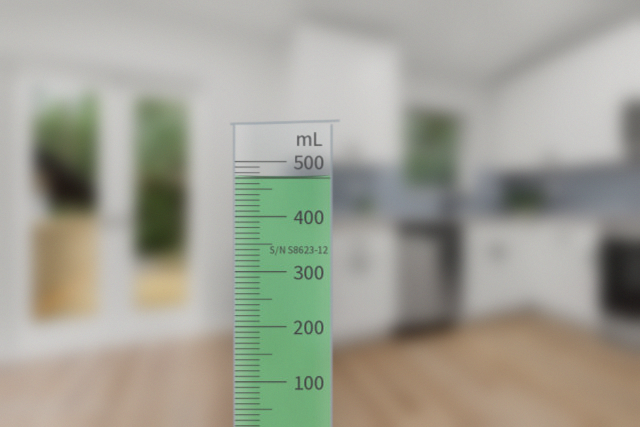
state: 470 mL
